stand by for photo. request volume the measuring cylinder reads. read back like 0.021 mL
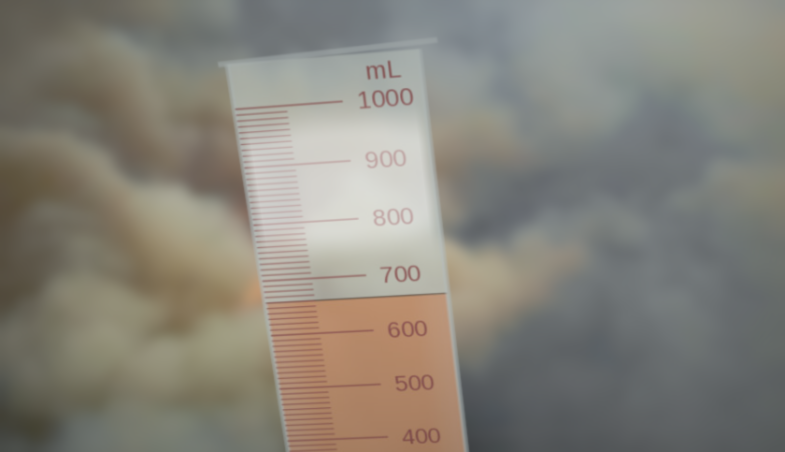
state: 660 mL
